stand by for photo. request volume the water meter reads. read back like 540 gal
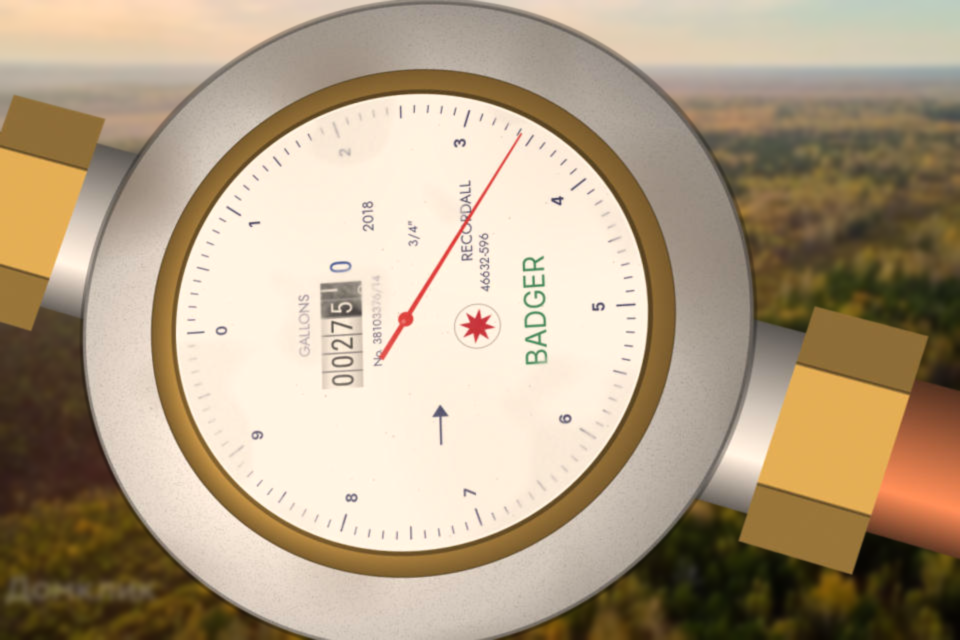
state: 27513.4 gal
